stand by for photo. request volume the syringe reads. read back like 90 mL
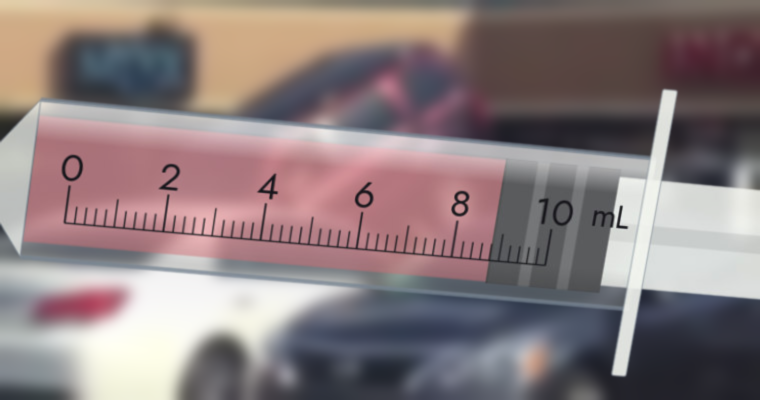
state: 8.8 mL
